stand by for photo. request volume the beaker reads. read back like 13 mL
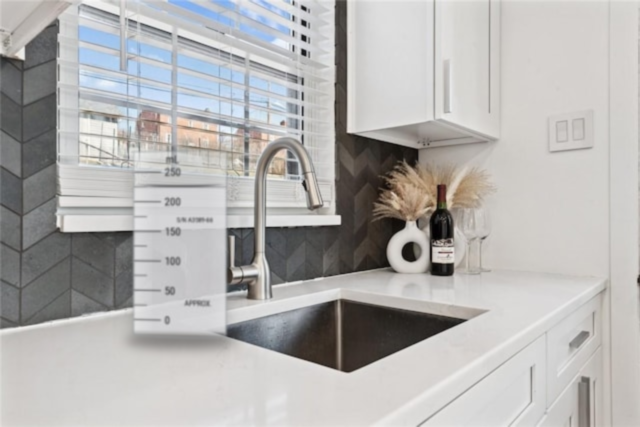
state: 225 mL
